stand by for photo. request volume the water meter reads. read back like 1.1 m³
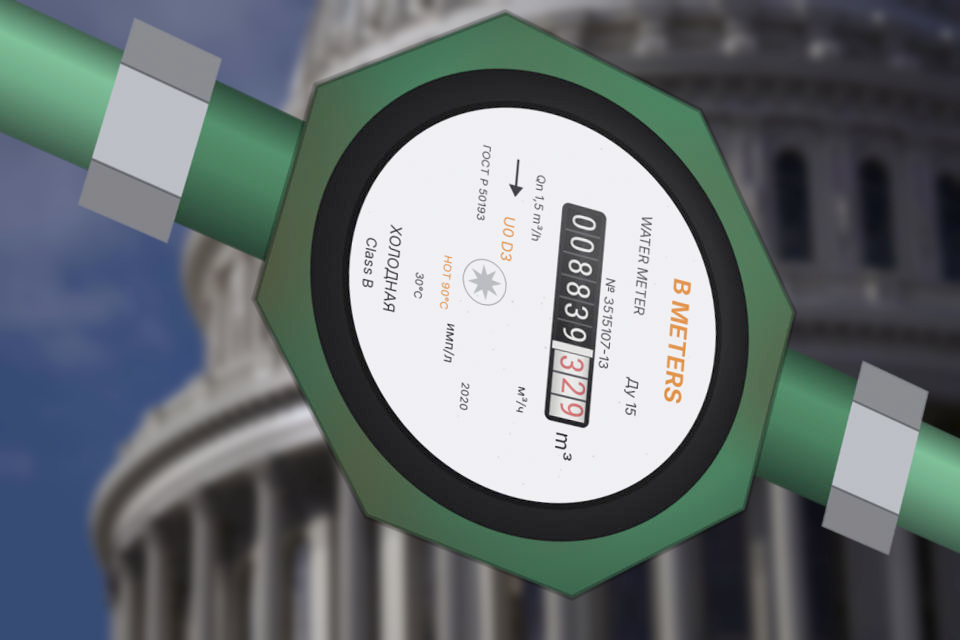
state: 8839.329 m³
